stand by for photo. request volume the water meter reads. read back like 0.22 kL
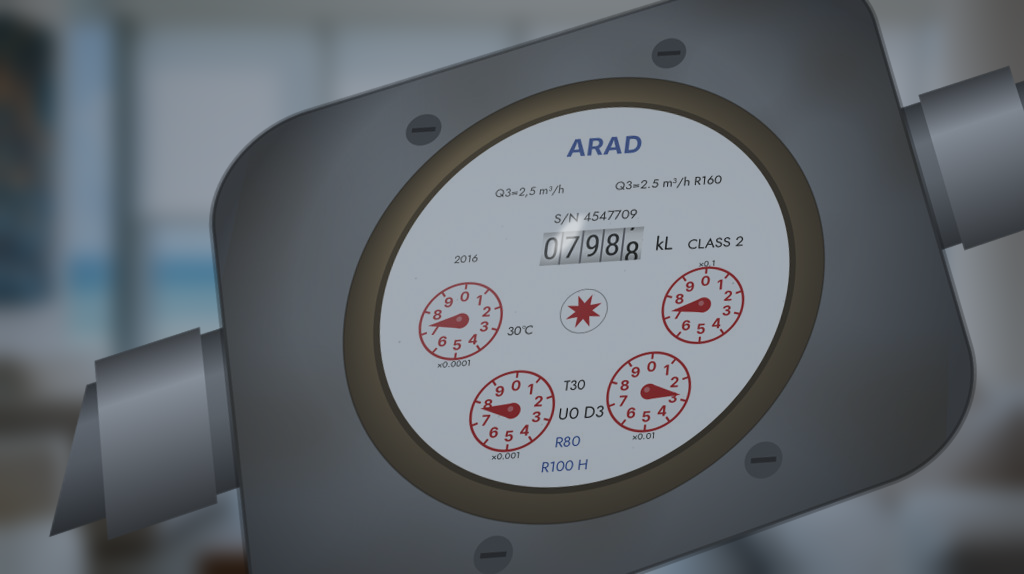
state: 7987.7277 kL
